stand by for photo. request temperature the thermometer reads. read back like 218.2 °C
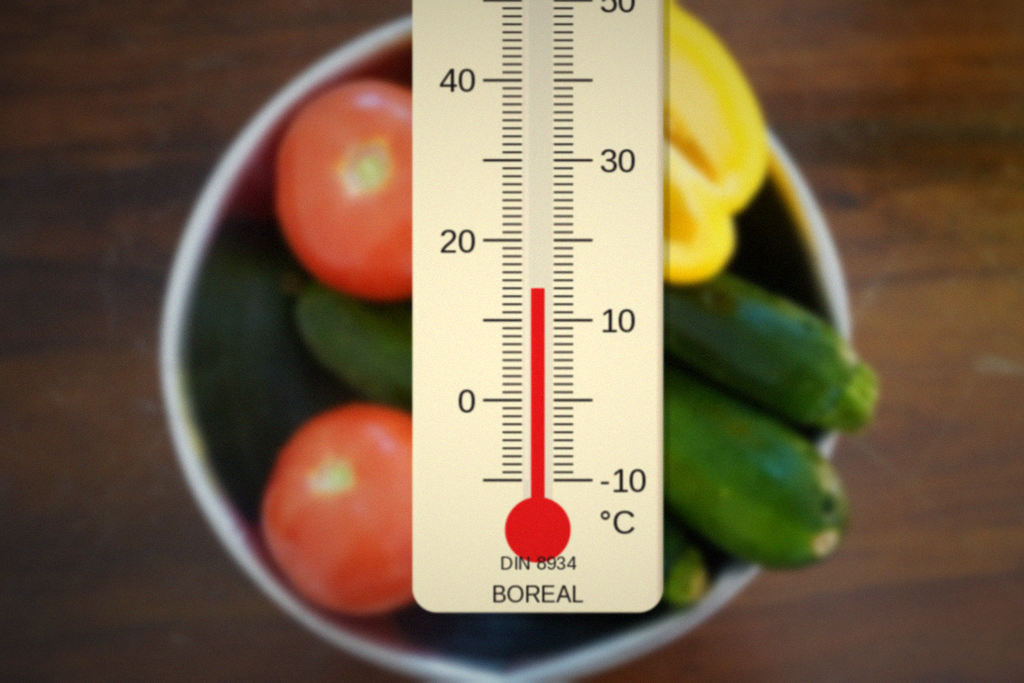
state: 14 °C
